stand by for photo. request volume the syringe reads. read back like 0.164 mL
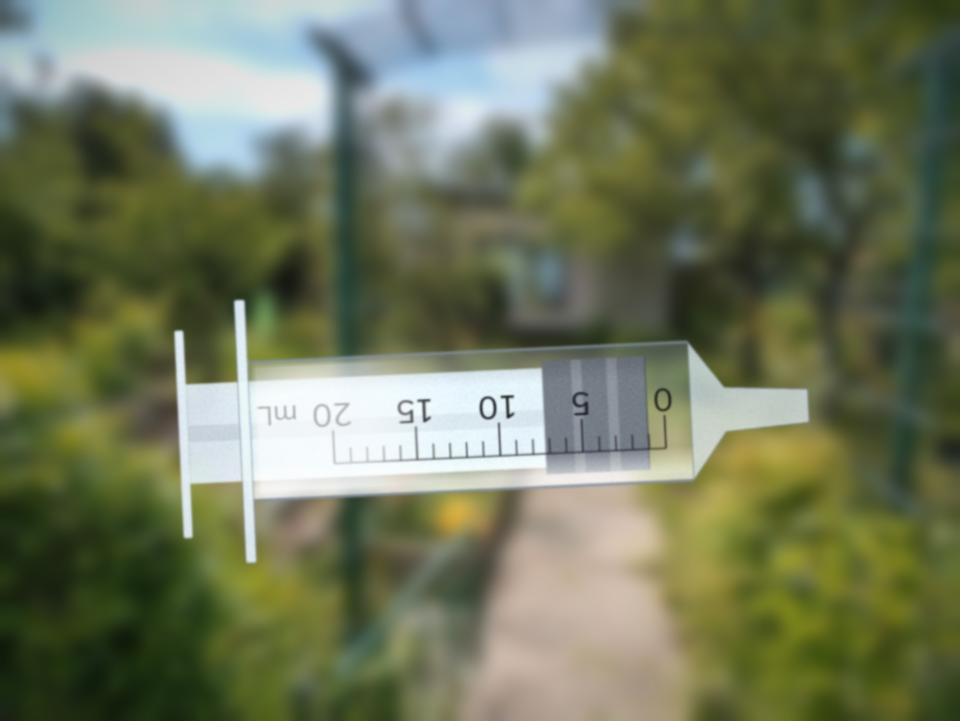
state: 1 mL
